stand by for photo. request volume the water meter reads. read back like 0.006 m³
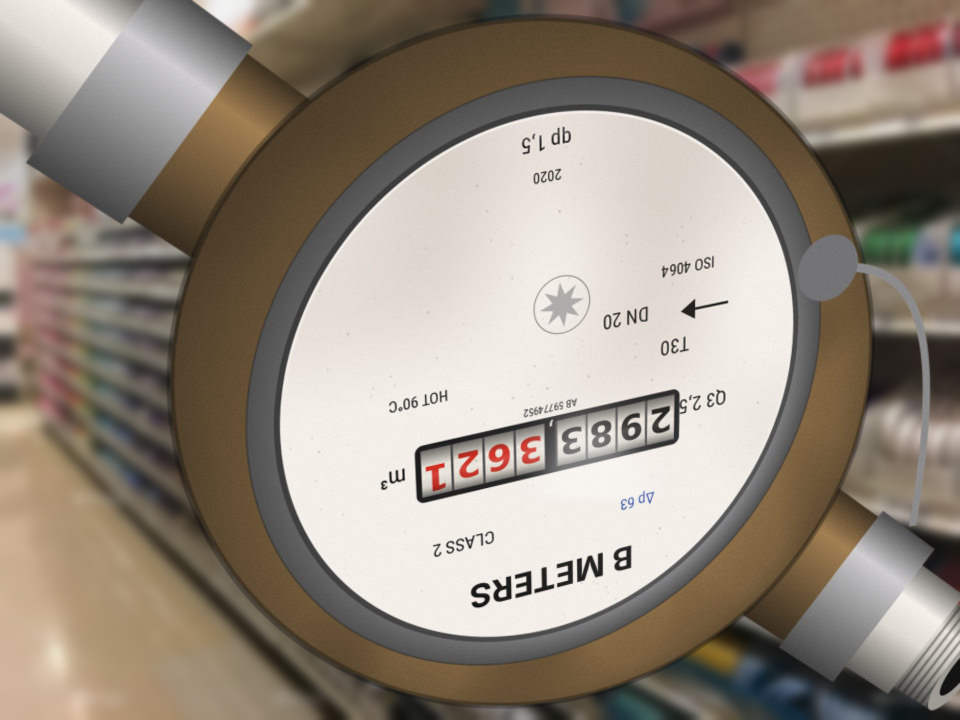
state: 2983.3621 m³
